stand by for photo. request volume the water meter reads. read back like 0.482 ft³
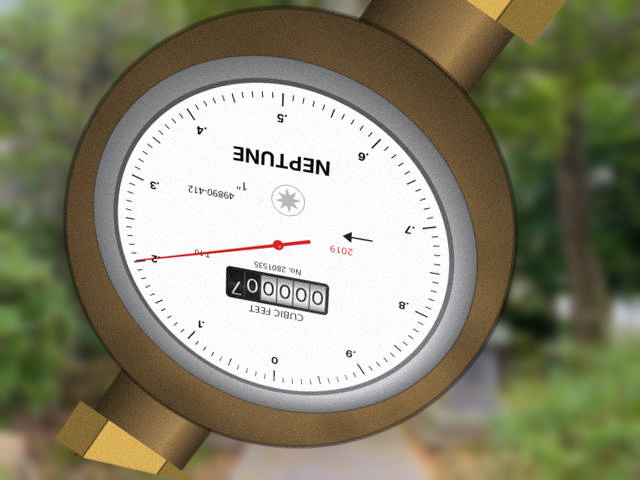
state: 7.20 ft³
